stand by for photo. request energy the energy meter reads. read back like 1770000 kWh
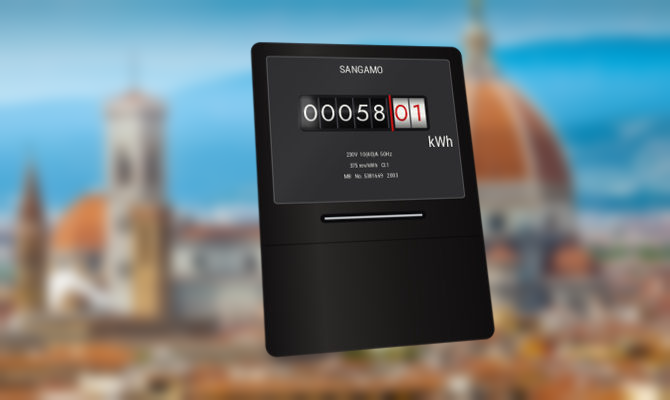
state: 58.01 kWh
